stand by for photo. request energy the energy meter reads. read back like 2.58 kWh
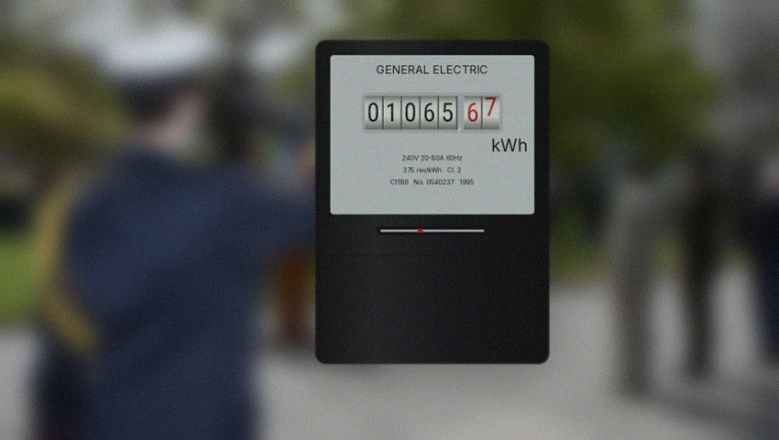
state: 1065.67 kWh
